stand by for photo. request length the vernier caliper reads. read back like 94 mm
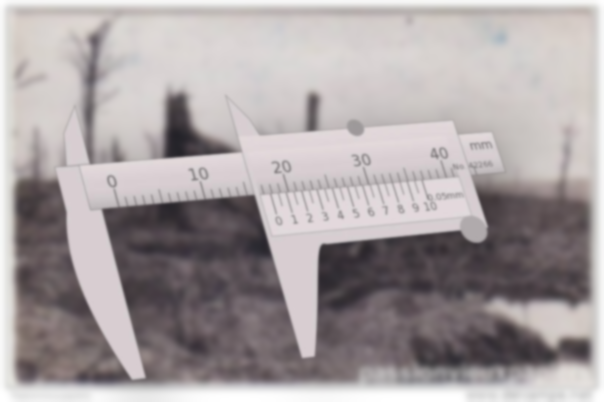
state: 17.8 mm
